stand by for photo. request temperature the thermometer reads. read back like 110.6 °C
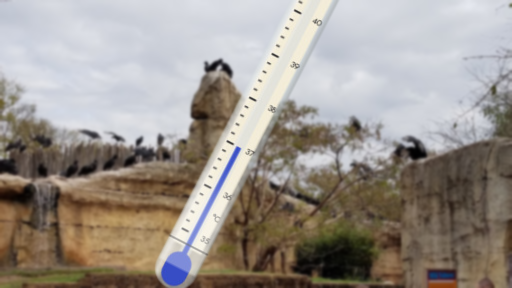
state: 37 °C
